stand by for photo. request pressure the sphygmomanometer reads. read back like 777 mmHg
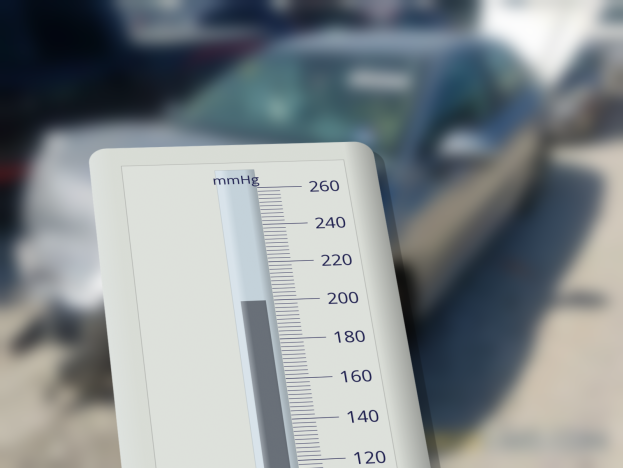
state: 200 mmHg
